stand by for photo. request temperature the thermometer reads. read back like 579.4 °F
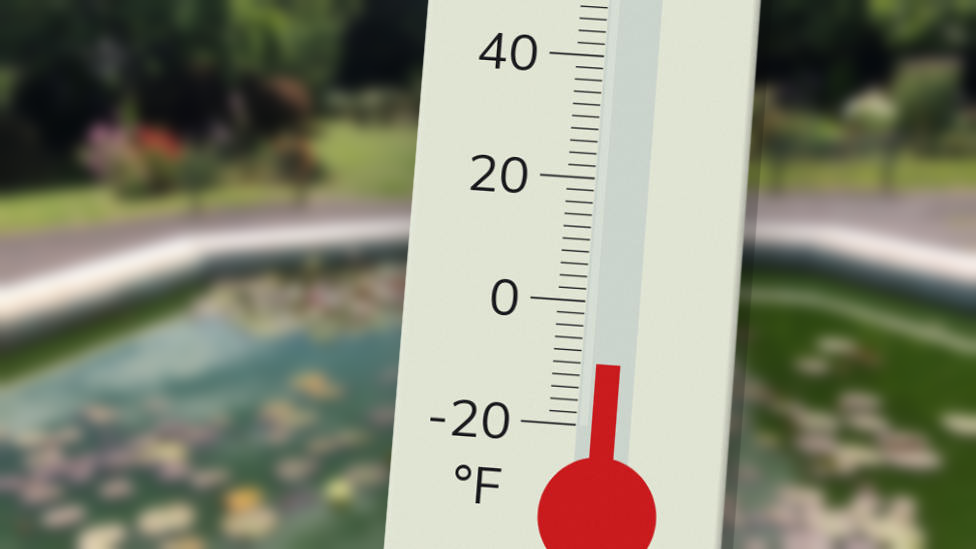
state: -10 °F
